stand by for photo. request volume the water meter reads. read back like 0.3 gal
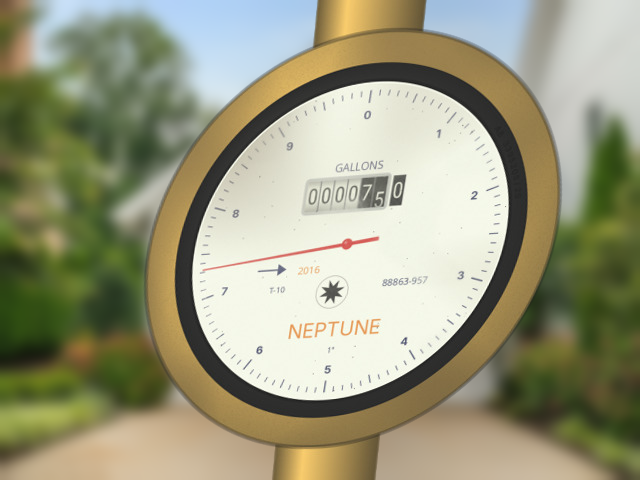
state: 747.3 gal
